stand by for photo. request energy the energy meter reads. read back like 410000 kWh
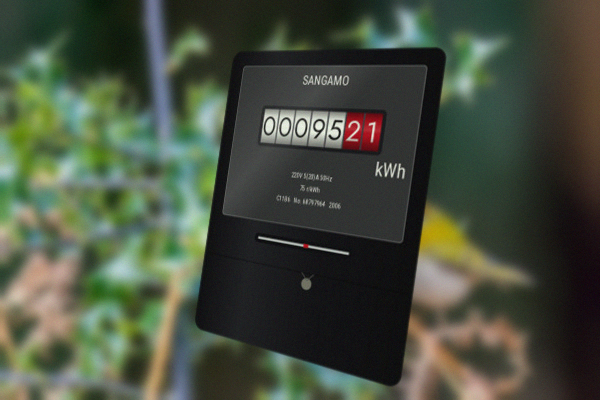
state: 95.21 kWh
